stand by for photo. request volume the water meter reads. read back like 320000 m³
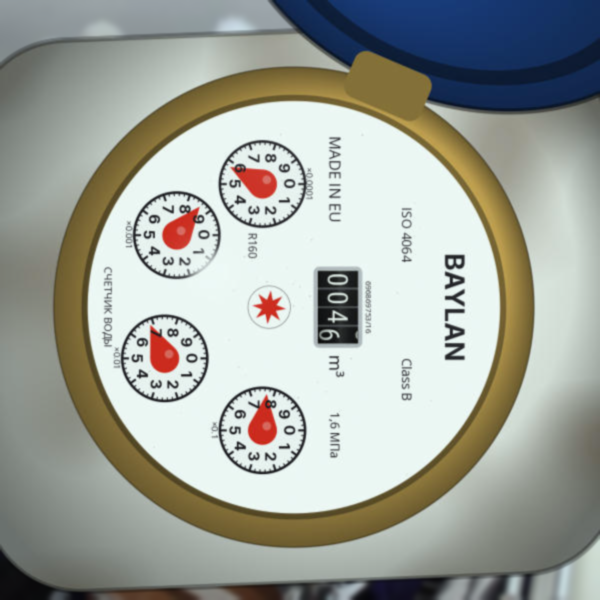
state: 45.7685 m³
